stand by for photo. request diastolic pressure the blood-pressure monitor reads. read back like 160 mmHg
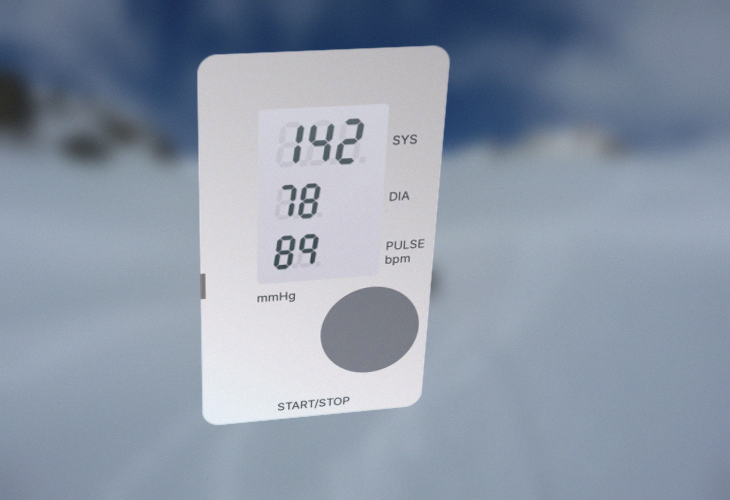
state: 78 mmHg
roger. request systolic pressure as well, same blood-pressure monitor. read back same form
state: 142 mmHg
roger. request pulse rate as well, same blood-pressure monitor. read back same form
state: 89 bpm
